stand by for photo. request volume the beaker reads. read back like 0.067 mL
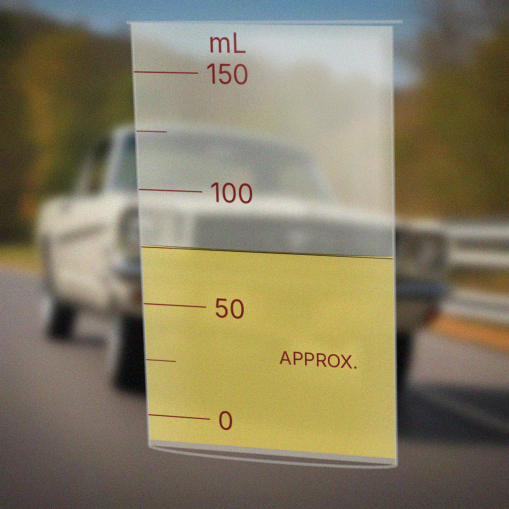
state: 75 mL
